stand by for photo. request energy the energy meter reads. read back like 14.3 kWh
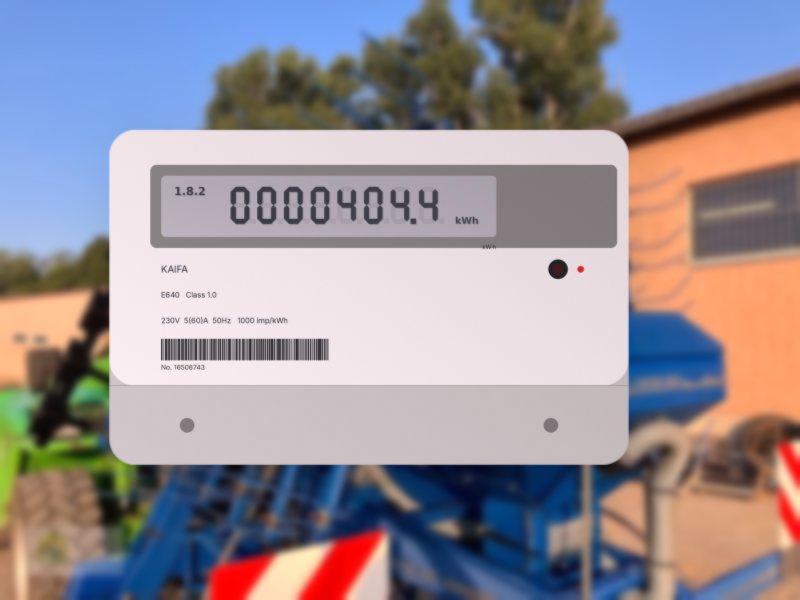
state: 404.4 kWh
